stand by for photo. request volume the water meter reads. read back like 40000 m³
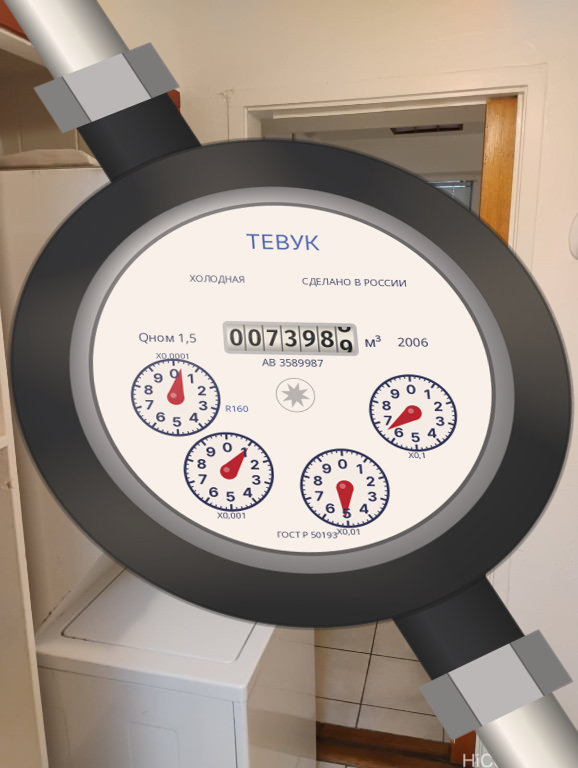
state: 73988.6510 m³
